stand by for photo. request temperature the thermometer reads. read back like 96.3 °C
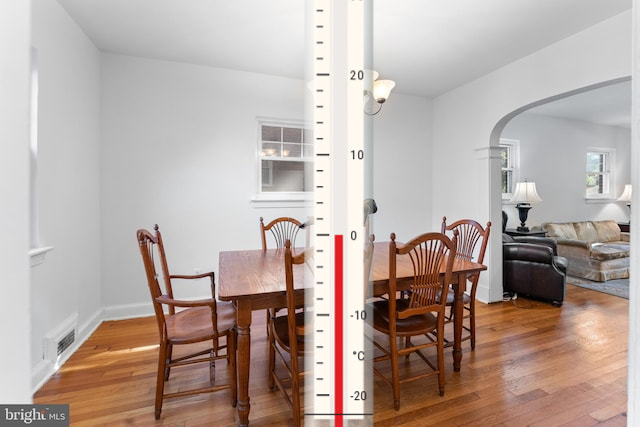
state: 0 °C
